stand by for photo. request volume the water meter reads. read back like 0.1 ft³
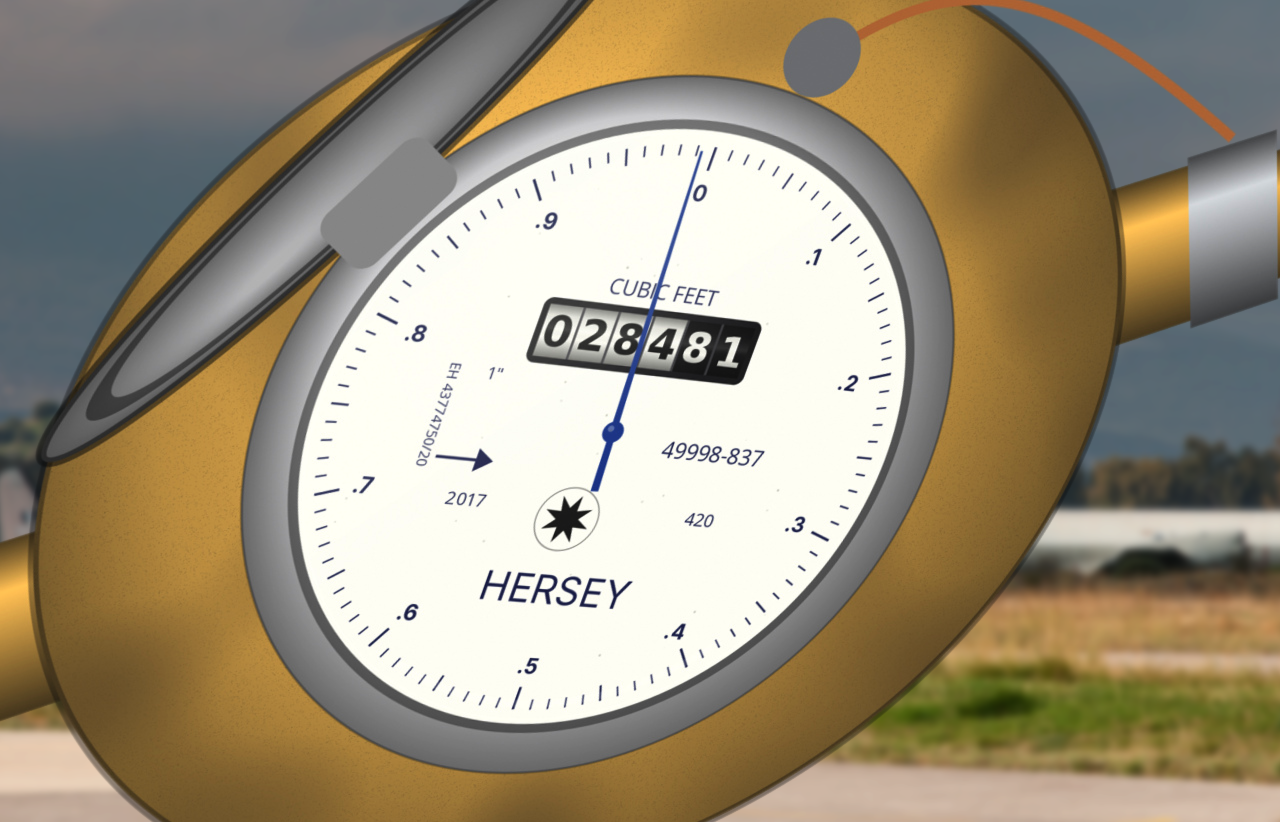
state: 28480.99 ft³
